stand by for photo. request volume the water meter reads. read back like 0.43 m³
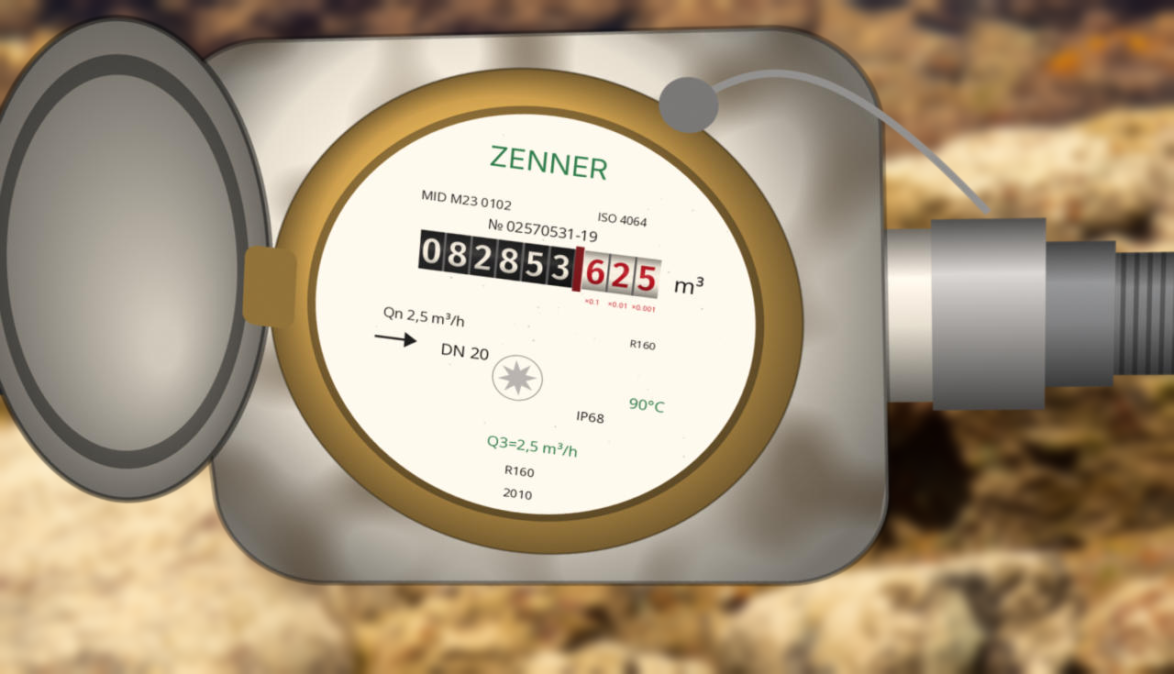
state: 82853.625 m³
